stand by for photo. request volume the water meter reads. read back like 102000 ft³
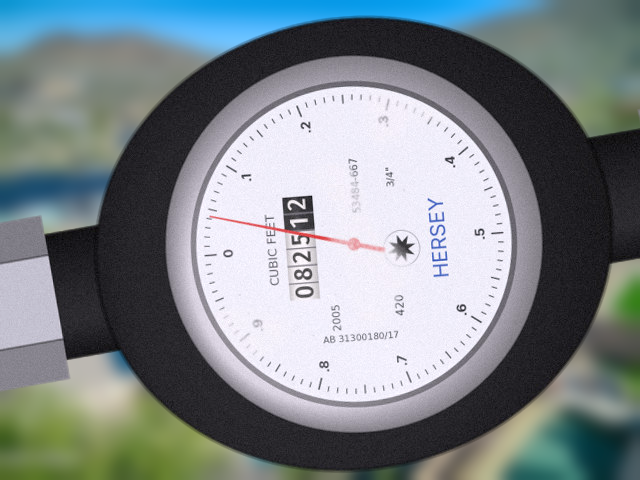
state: 82512.04 ft³
